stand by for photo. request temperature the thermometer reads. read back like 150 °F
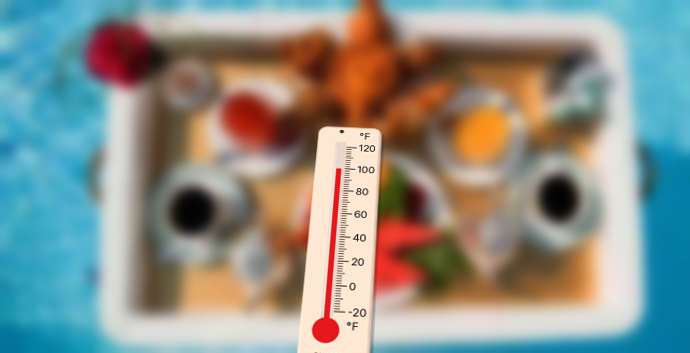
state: 100 °F
